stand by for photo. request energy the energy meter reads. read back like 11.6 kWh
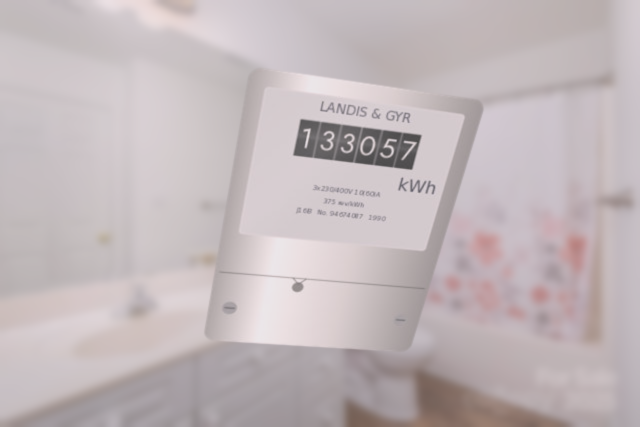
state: 133057 kWh
